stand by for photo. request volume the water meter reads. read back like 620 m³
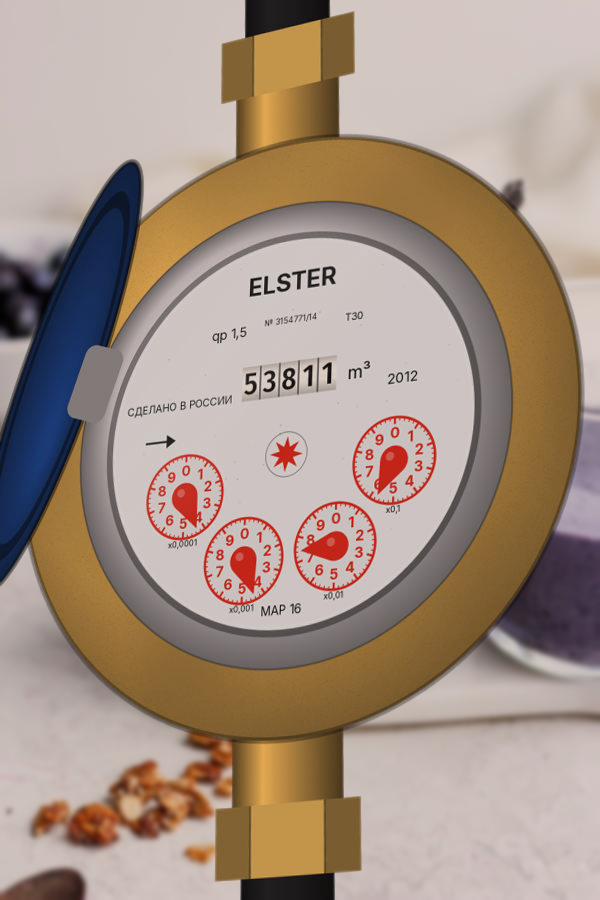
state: 53811.5744 m³
